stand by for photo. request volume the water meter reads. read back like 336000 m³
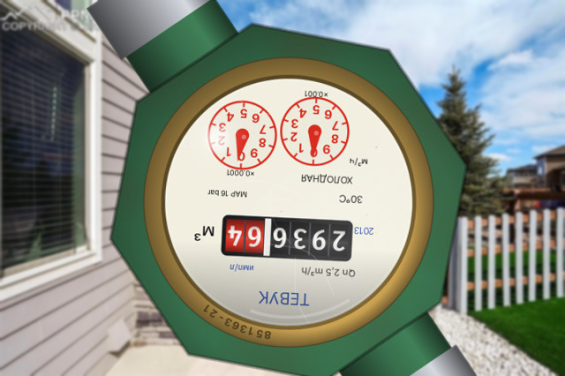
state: 2936.6400 m³
